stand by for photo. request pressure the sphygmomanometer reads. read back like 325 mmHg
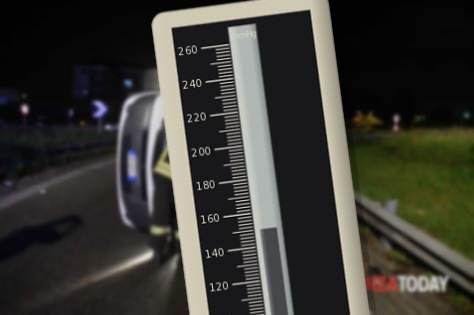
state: 150 mmHg
